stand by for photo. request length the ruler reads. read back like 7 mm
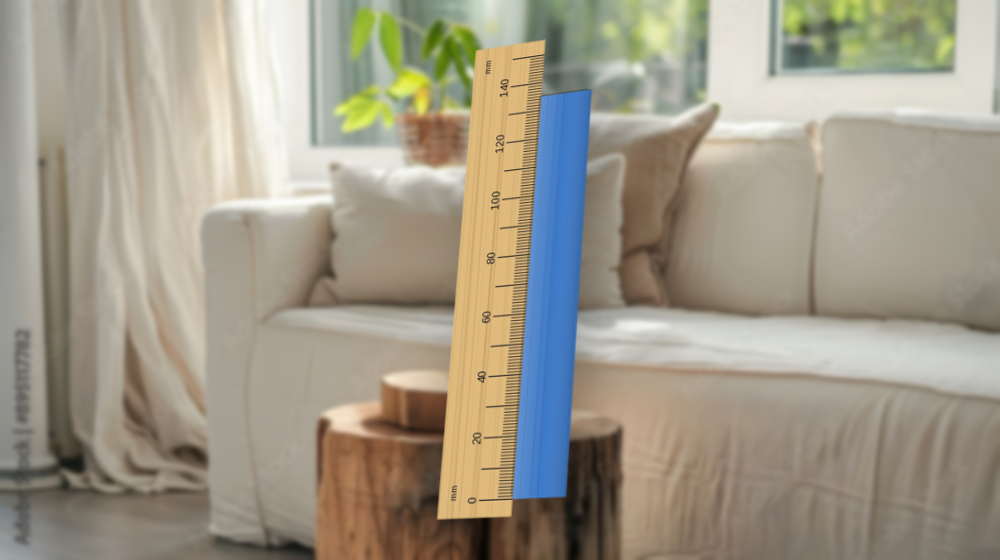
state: 135 mm
